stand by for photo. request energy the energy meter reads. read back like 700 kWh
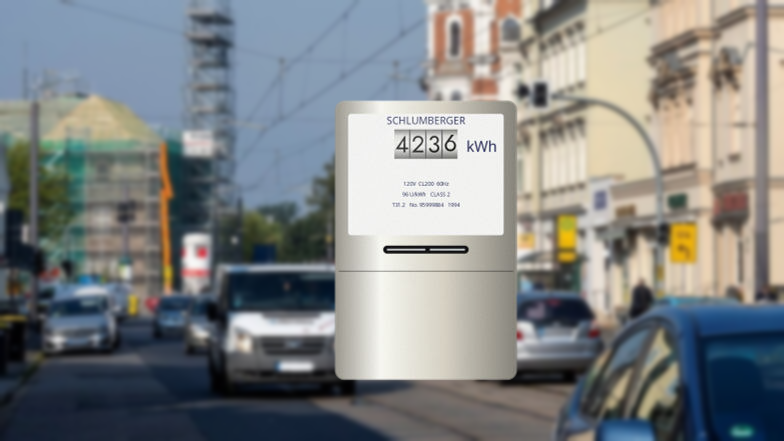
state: 4236 kWh
